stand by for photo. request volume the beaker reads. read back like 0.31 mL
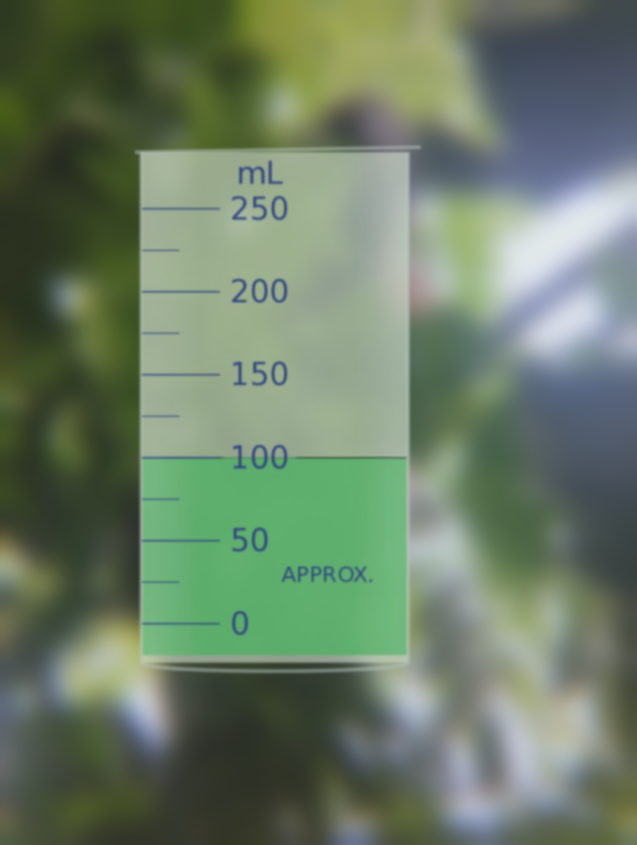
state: 100 mL
